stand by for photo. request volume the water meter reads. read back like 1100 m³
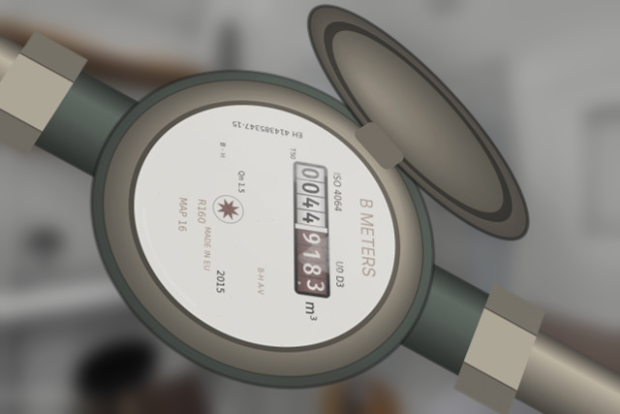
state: 44.9183 m³
